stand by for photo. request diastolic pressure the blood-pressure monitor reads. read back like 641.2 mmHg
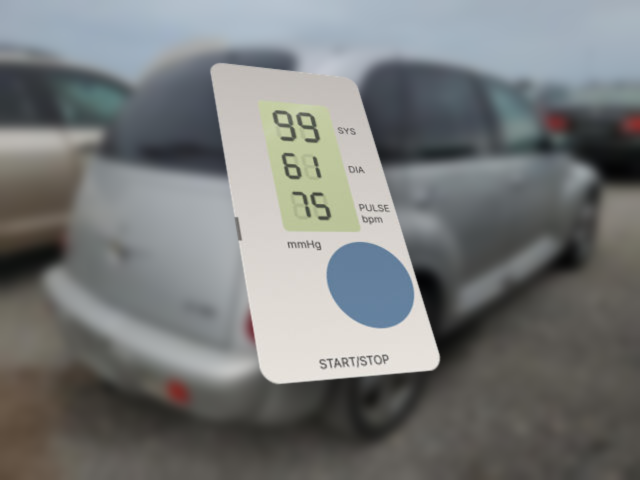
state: 61 mmHg
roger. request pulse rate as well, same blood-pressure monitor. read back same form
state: 75 bpm
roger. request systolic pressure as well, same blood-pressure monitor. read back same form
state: 99 mmHg
